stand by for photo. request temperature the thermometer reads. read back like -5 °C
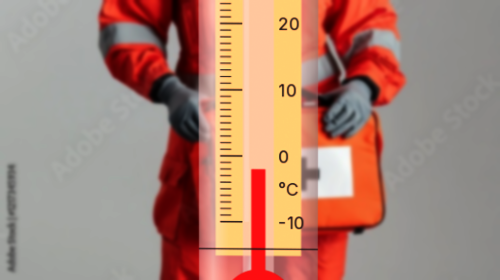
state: -2 °C
